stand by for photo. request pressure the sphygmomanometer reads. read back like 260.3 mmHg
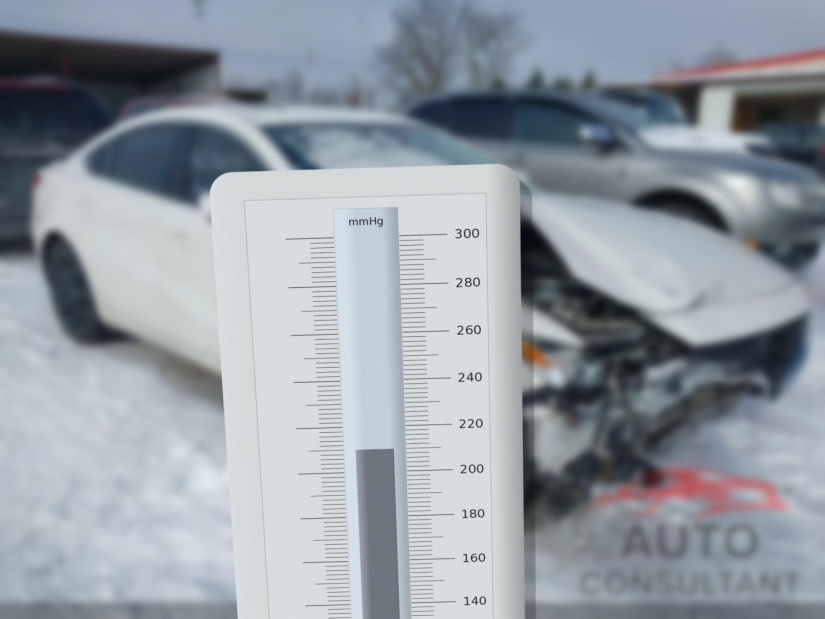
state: 210 mmHg
